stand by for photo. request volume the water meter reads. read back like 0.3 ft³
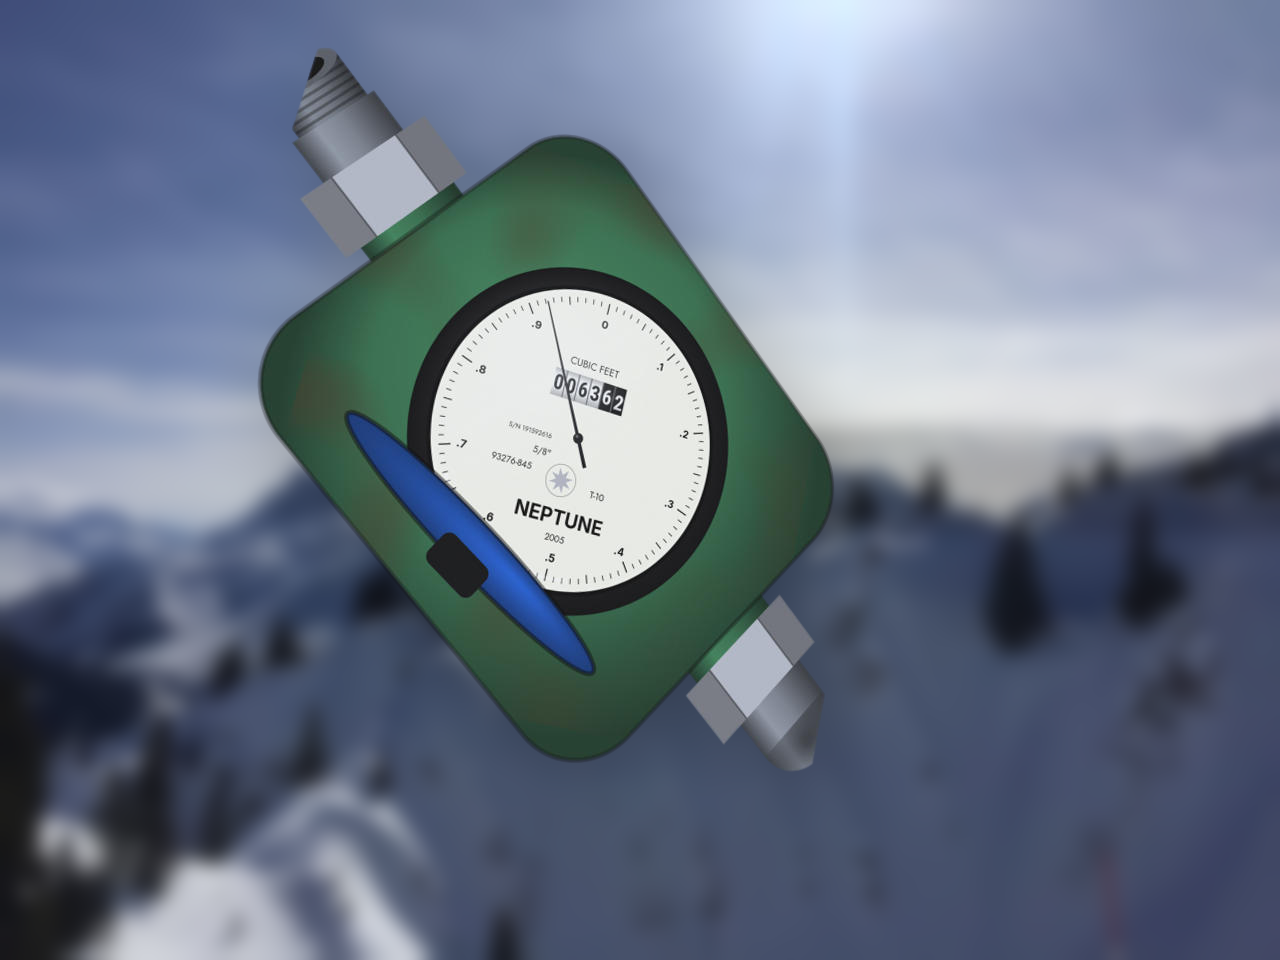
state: 6361.92 ft³
